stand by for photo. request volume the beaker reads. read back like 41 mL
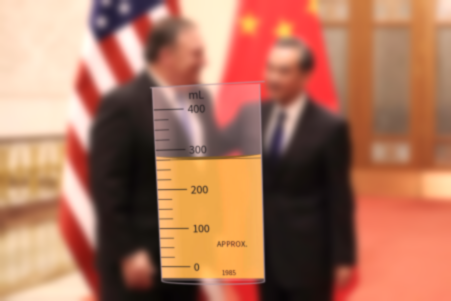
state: 275 mL
